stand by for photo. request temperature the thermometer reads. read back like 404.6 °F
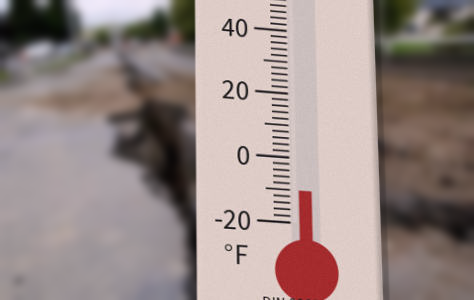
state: -10 °F
